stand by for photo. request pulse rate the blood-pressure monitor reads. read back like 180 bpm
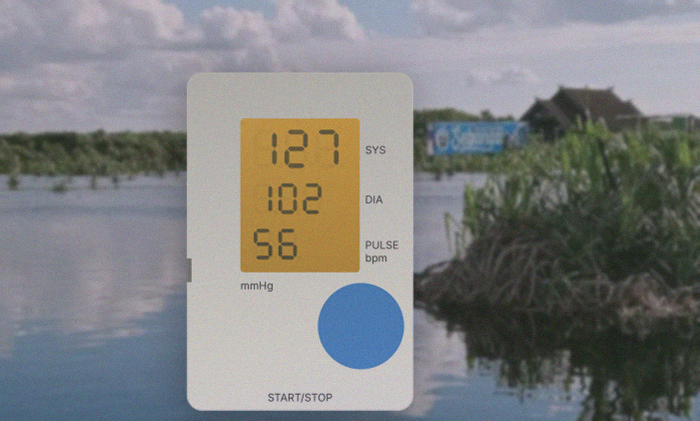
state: 56 bpm
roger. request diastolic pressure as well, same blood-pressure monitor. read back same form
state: 102 mmHg
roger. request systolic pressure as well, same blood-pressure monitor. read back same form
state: 127 mmHg
